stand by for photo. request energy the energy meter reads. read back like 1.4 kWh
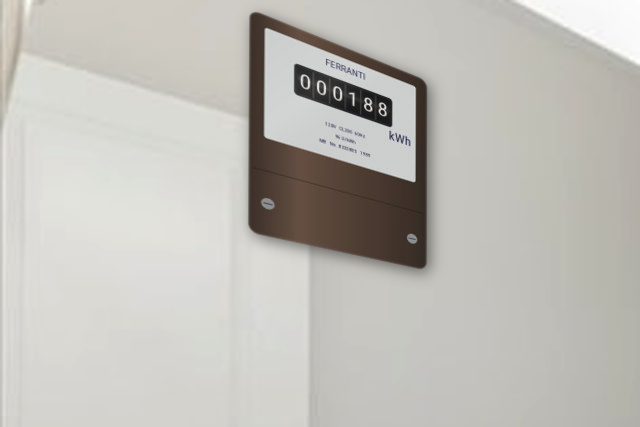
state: 188 kWh
